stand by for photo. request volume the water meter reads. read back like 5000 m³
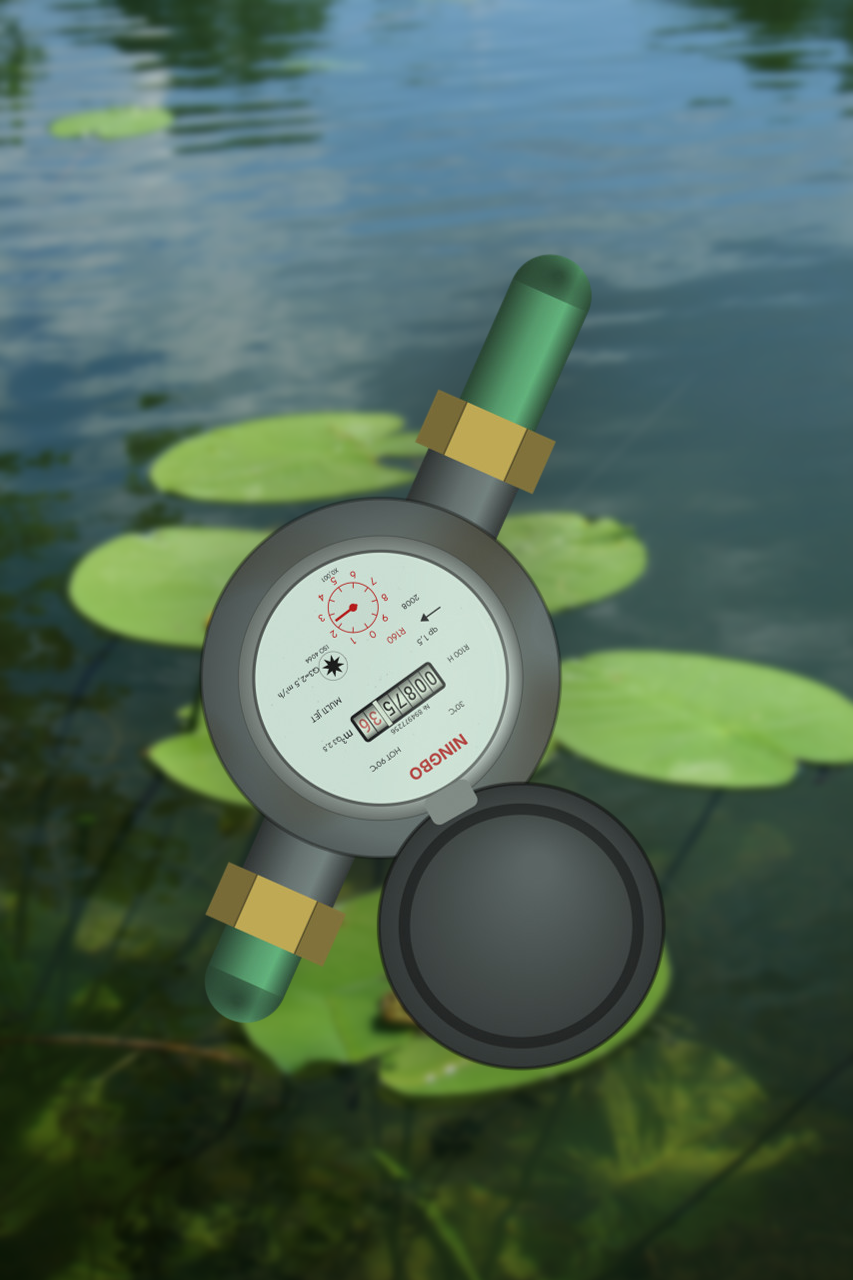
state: 875.362 m³
